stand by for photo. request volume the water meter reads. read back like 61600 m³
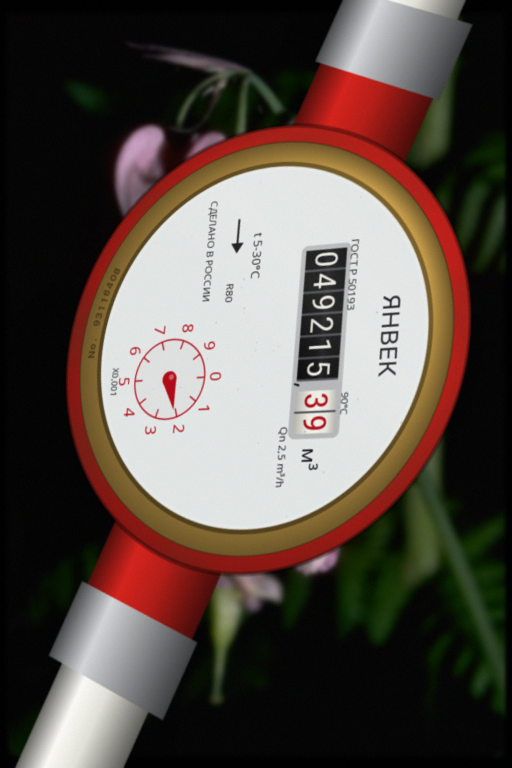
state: 49215.392 m³
